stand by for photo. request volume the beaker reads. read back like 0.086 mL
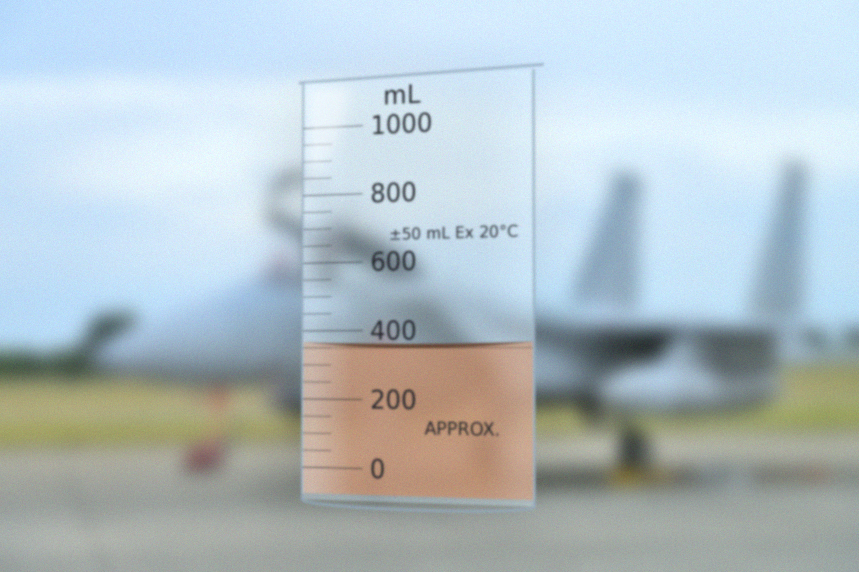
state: 350 mL
